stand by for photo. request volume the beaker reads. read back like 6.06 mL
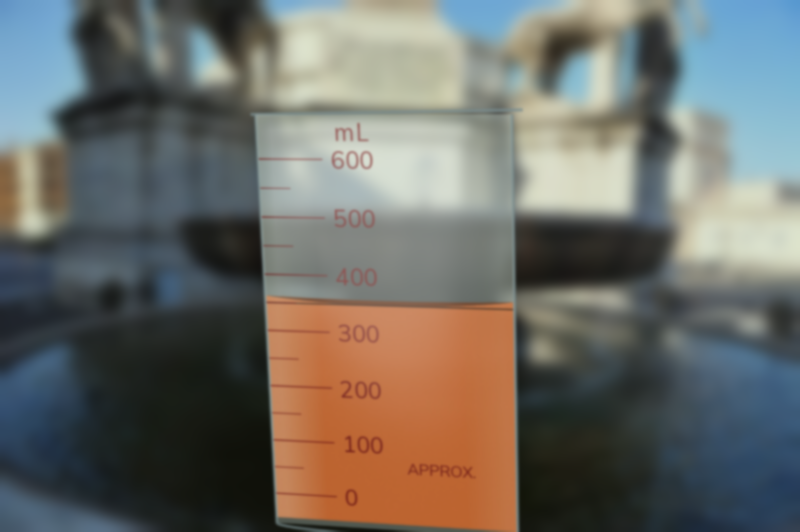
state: 350 mL
